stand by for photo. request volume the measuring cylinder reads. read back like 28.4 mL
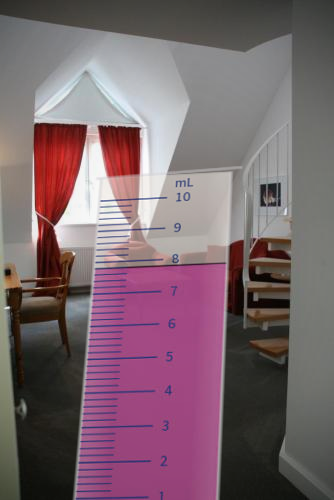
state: 7.8 mL
